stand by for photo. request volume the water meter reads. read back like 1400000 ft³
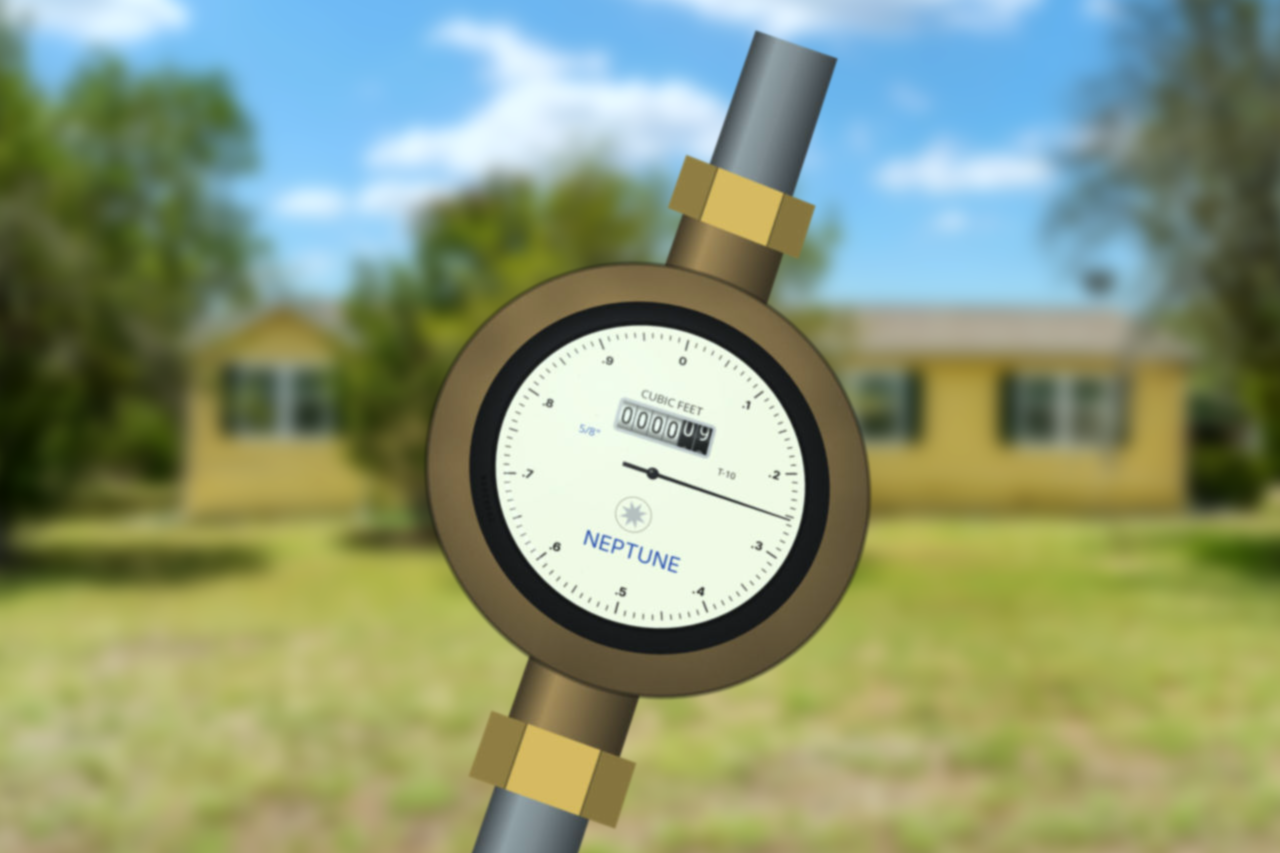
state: 9.25 ft³
